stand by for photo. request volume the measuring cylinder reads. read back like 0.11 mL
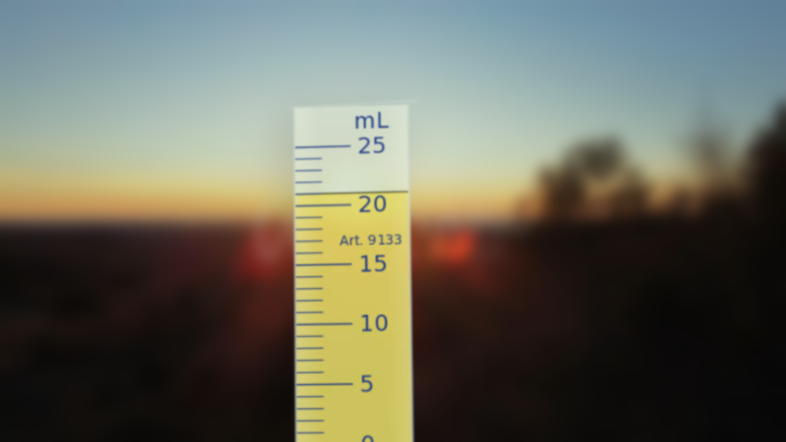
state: 21 mL
